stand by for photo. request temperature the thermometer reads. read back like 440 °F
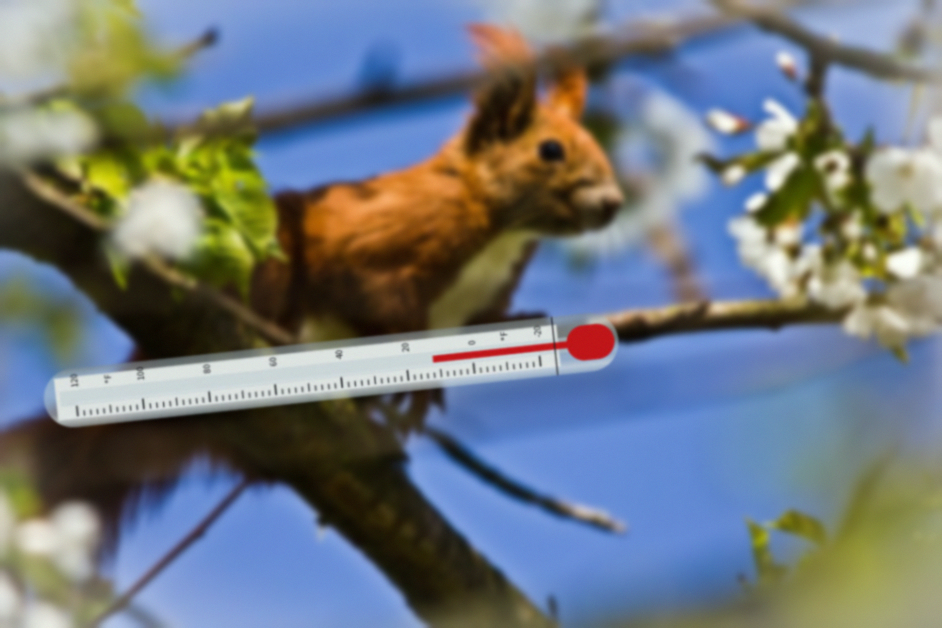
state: 12 °F
